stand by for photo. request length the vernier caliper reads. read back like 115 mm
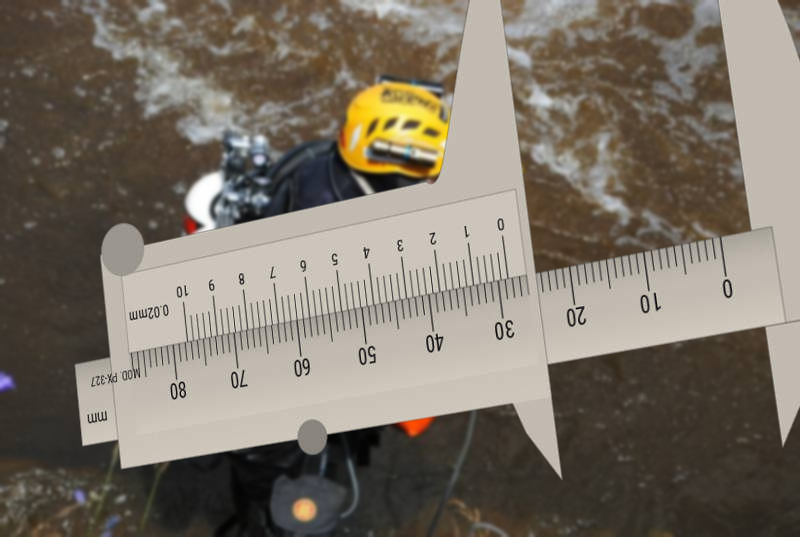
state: 28.6 mm
